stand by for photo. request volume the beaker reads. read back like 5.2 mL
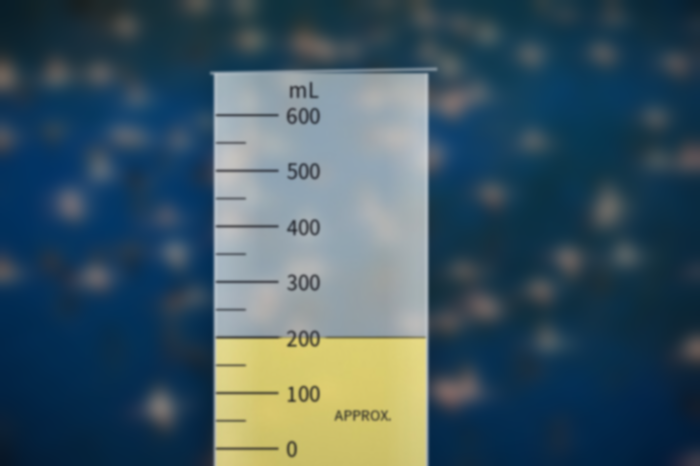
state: 200 mL
